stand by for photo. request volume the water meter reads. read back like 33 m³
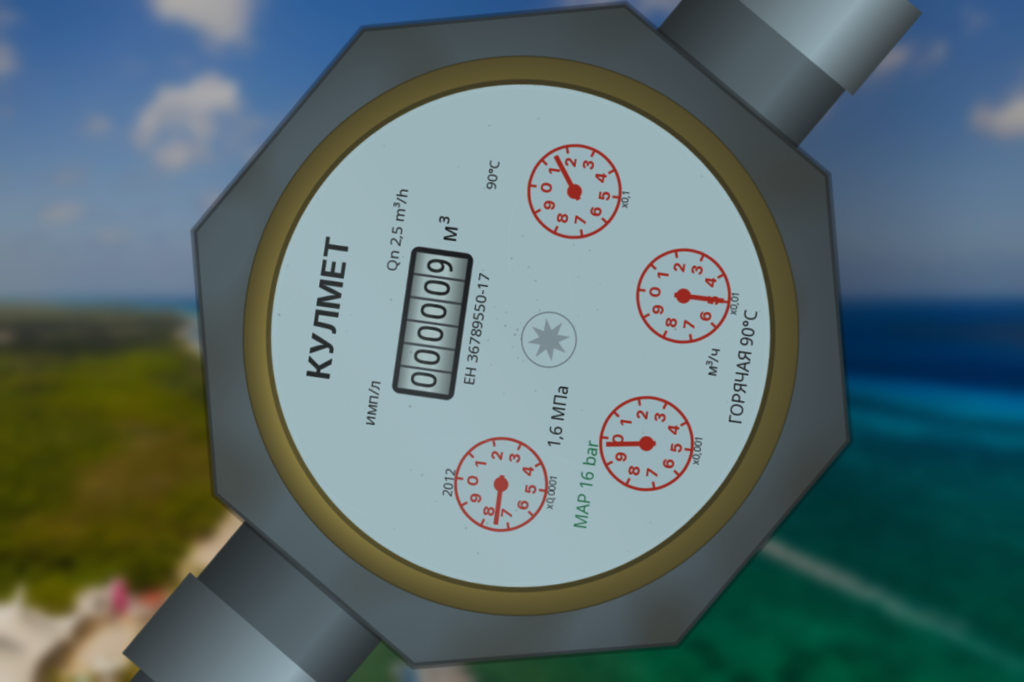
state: 9.1497 m³
